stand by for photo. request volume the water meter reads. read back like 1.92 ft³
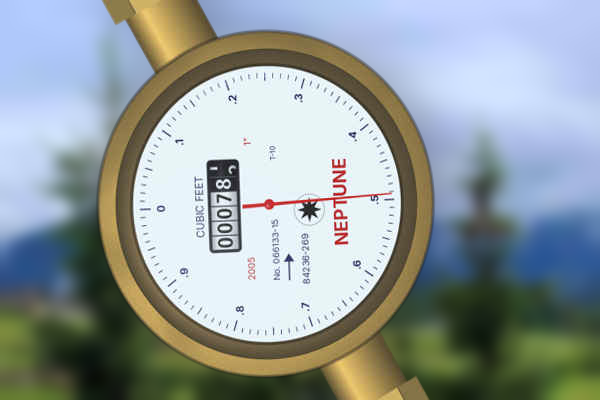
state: 781.49 ft³
